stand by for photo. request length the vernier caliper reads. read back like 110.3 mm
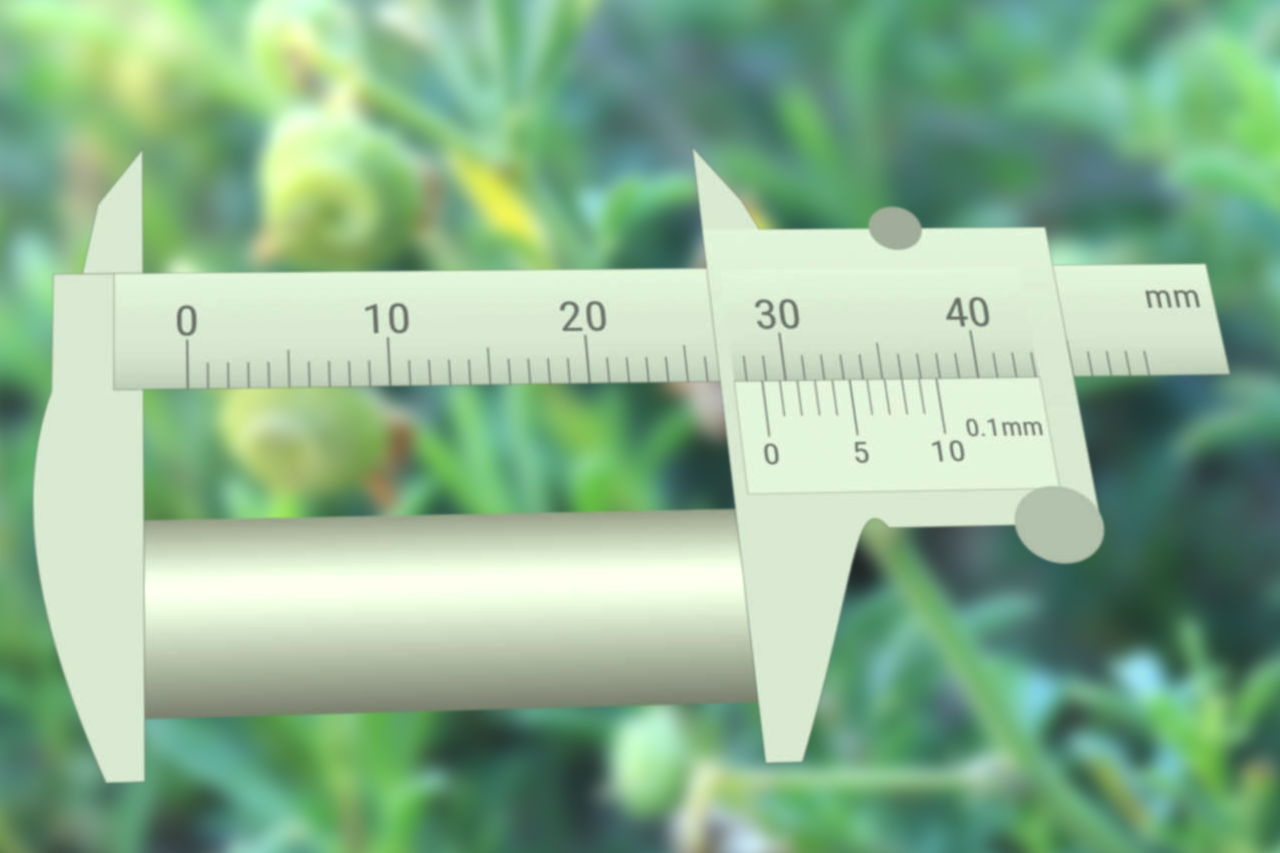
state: 28.8 mm
